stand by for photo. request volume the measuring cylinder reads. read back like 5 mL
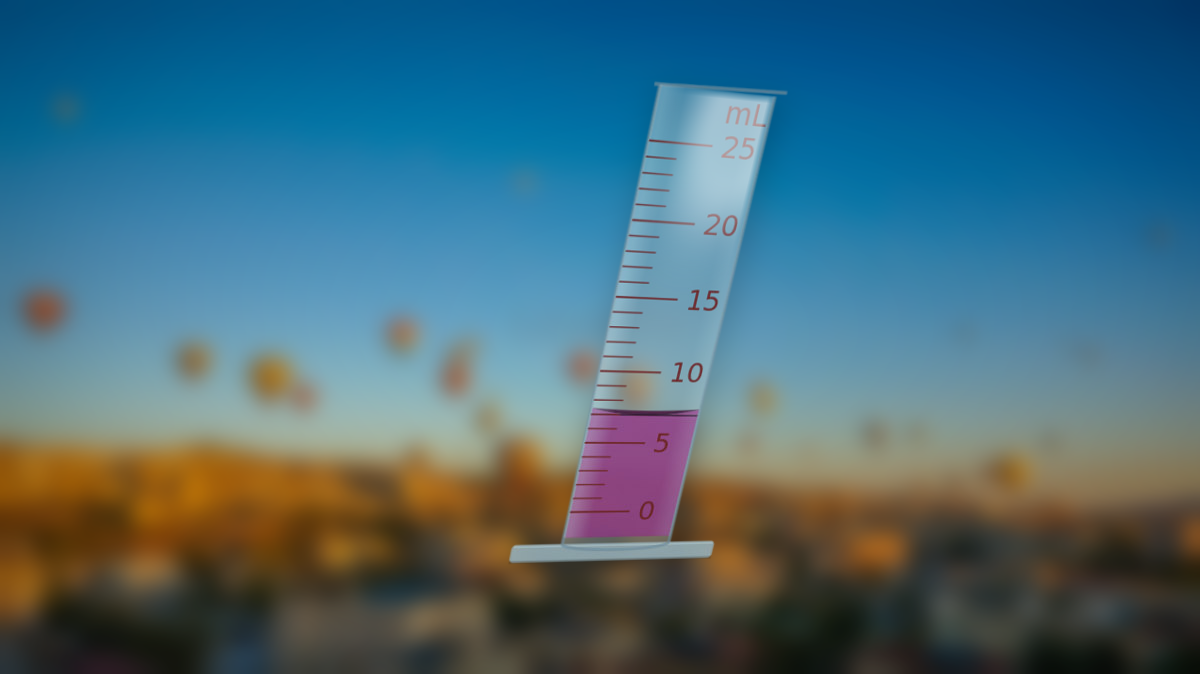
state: 7 mL
